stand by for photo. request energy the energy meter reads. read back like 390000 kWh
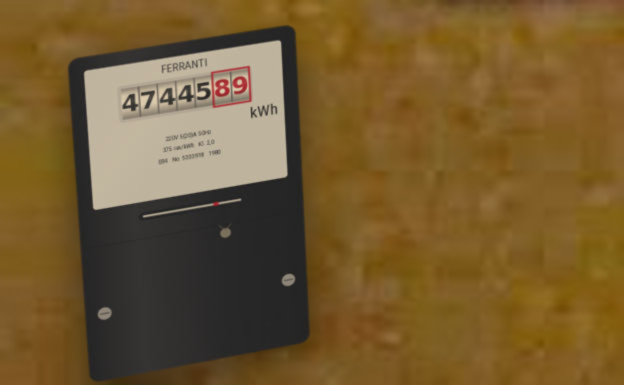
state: 47445.89 kWh
